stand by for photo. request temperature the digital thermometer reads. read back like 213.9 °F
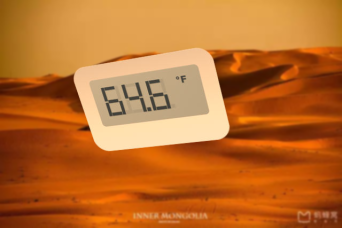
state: 64.6 °F
